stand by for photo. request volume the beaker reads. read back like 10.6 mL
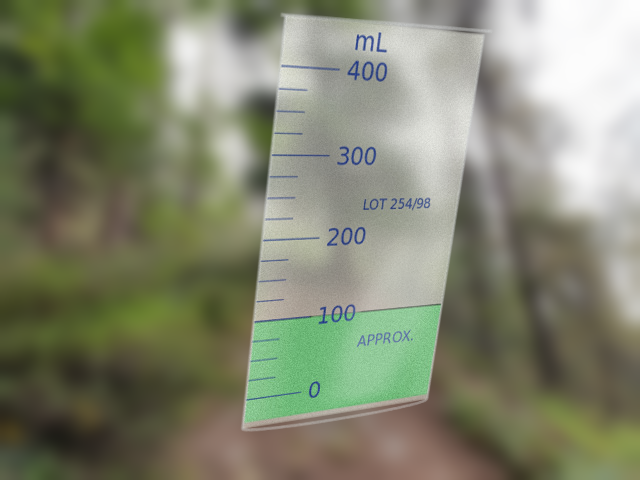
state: 100 mL
